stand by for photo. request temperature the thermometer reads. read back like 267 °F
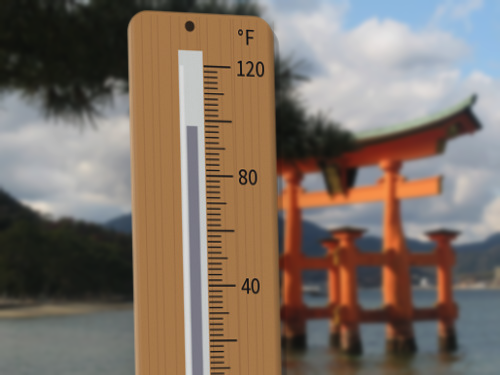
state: 98 °F
